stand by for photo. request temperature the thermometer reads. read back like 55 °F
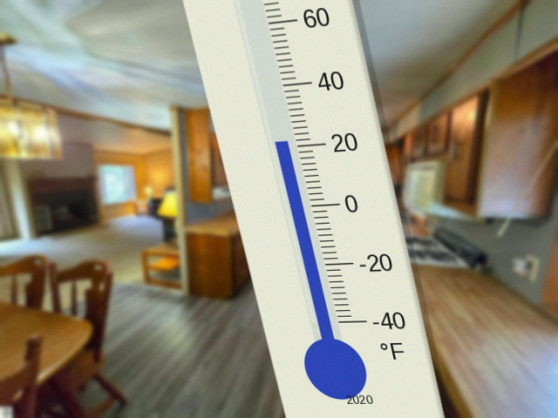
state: 22 °F
